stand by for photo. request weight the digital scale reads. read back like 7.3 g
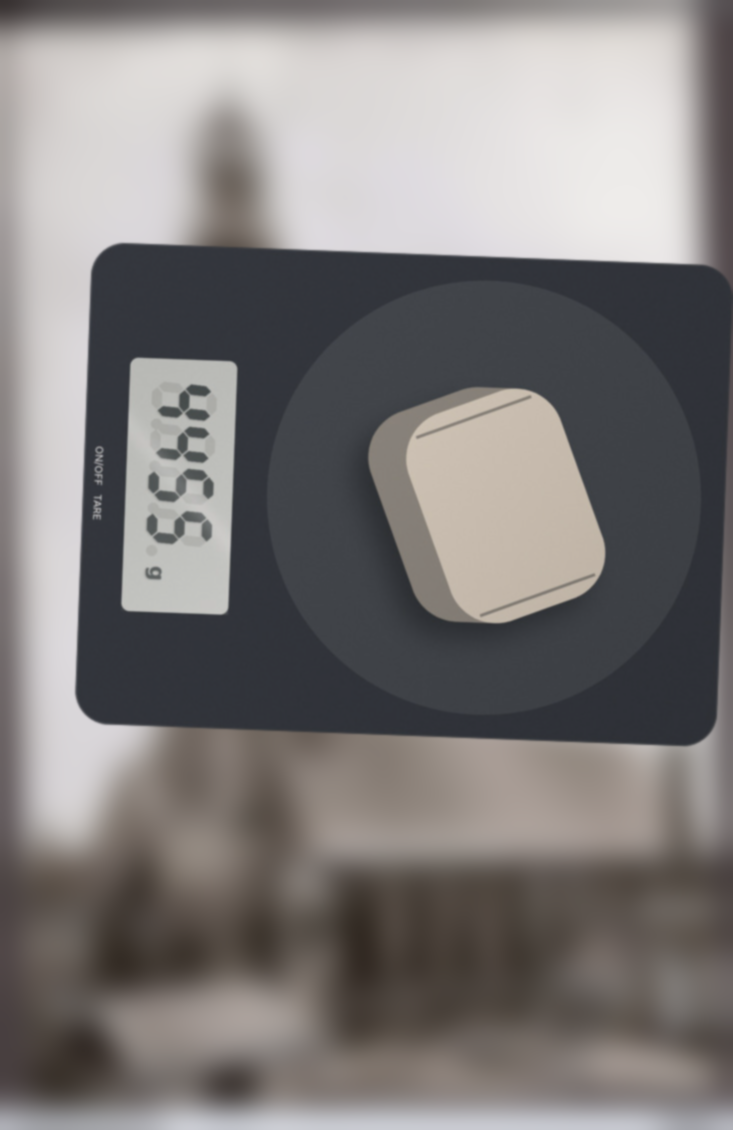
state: 4455 g
